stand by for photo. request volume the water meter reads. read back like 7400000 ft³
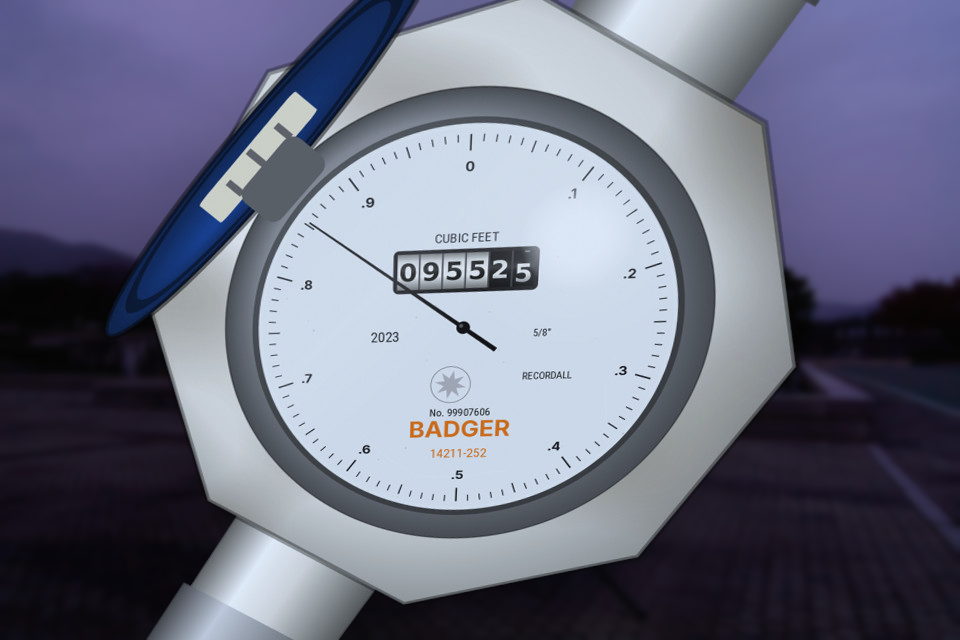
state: 95524.85 ft³
